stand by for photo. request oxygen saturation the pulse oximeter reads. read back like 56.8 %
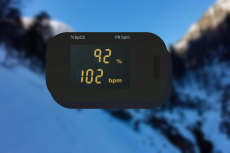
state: 92 %
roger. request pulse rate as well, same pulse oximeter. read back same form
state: 102 bpm
